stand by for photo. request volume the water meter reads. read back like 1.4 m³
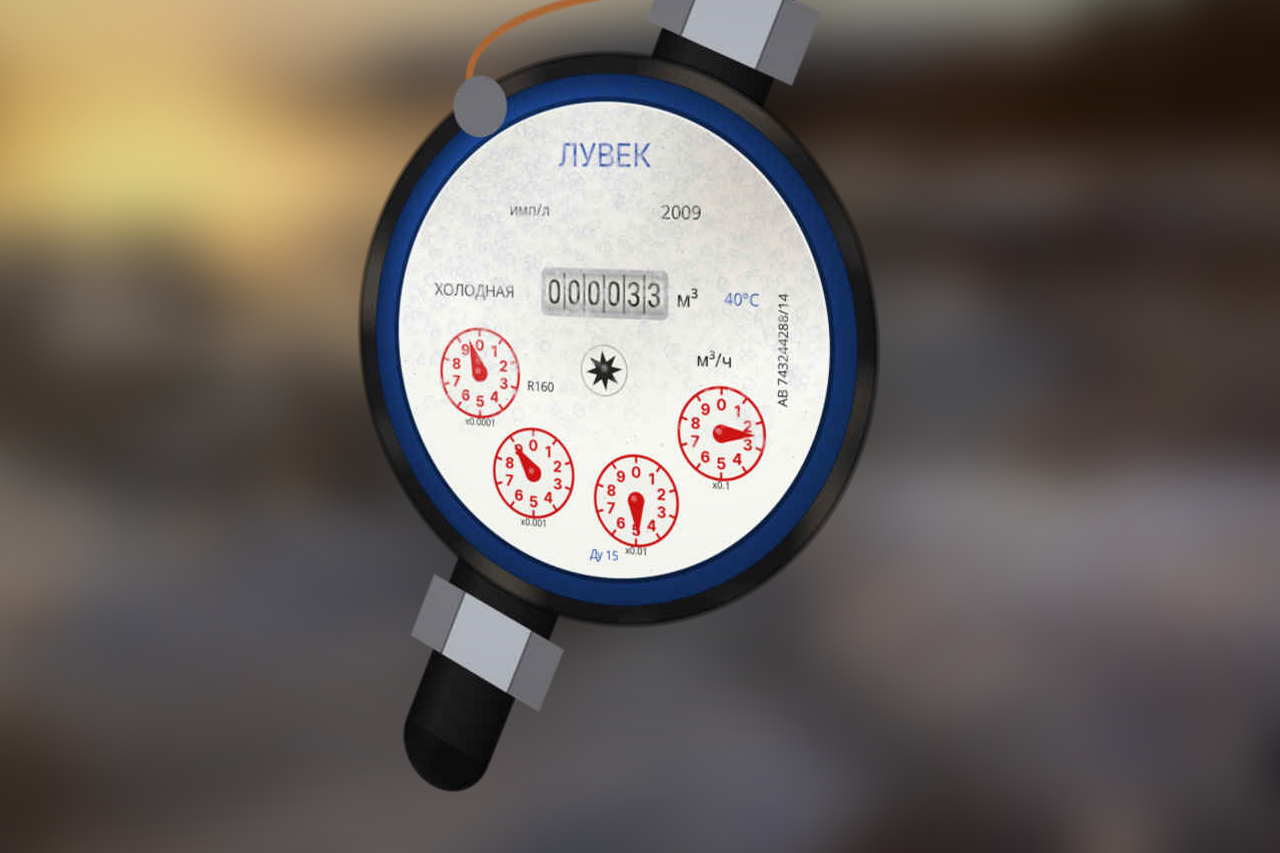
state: 33.2489 m³
